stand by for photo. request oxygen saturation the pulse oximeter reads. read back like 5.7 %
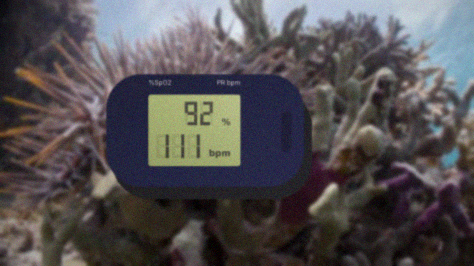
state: 92 %
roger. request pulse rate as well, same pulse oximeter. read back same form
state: 111 bpm
